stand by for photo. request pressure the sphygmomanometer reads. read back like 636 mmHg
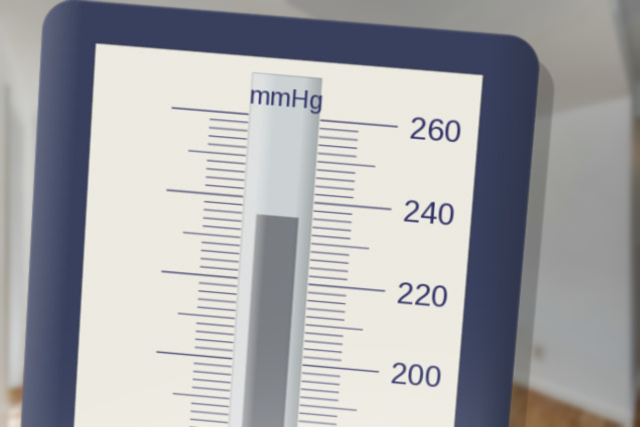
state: 236 mmHg
